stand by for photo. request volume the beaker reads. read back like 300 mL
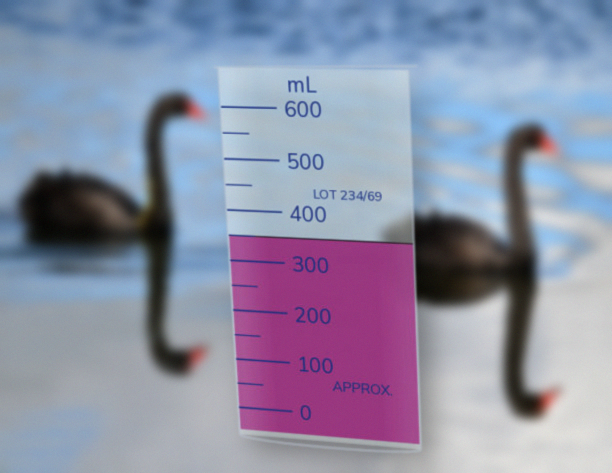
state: 350 mL
